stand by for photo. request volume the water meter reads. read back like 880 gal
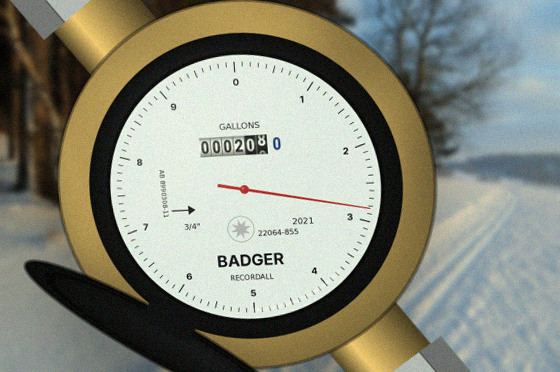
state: 2082.8 gal
